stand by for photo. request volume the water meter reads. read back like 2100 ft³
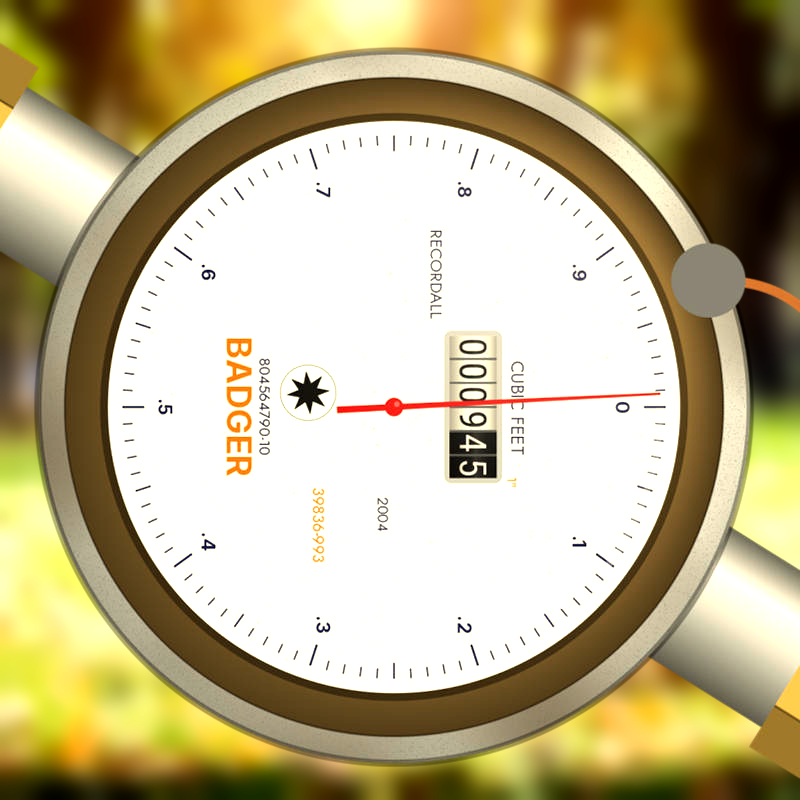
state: 944.99 ft³
